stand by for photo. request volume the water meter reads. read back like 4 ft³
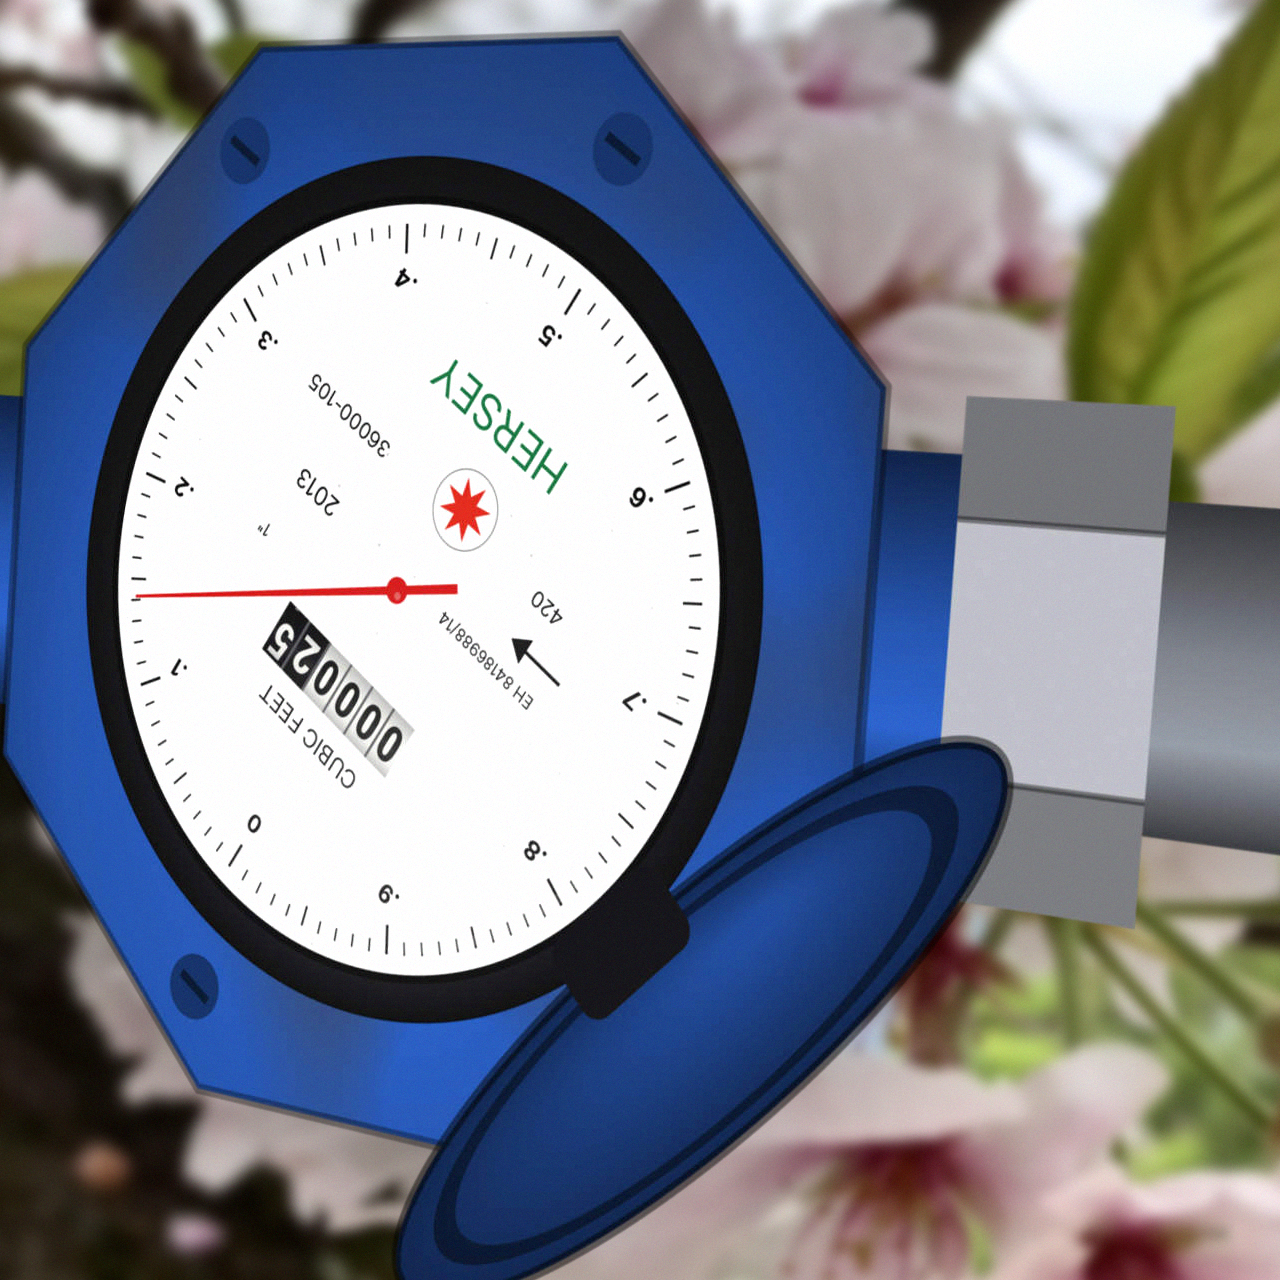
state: 25.14 ft³
